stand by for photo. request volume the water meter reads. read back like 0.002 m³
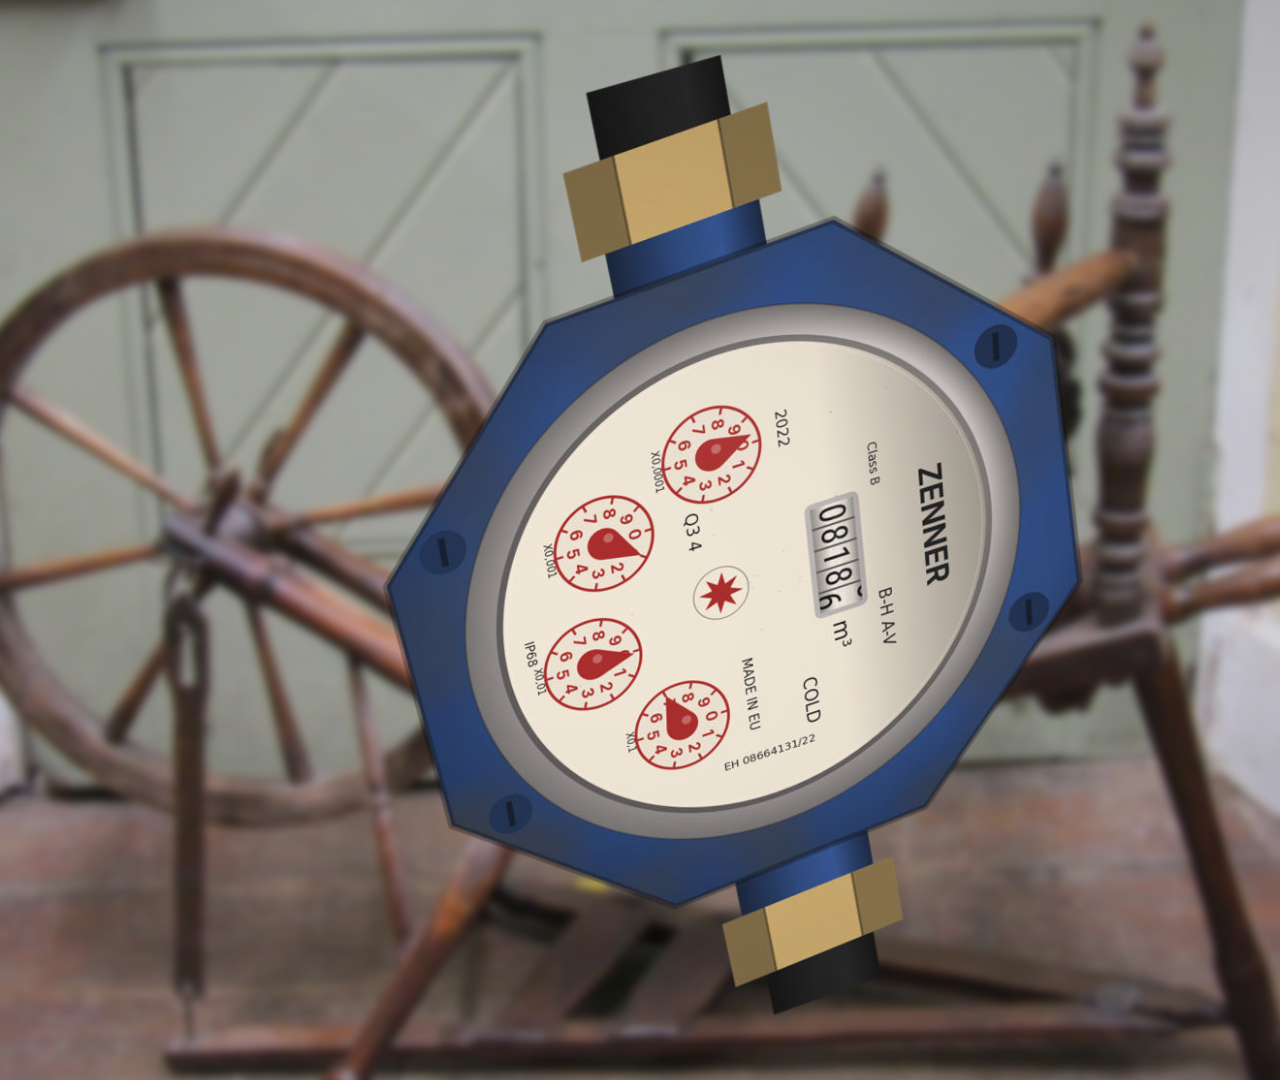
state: 8185.7009 m³
